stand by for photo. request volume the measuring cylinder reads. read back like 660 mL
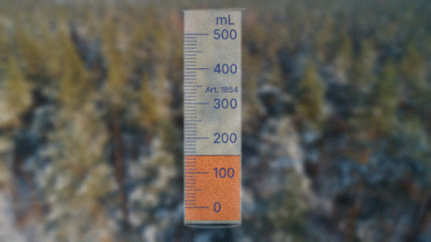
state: 150 mL
